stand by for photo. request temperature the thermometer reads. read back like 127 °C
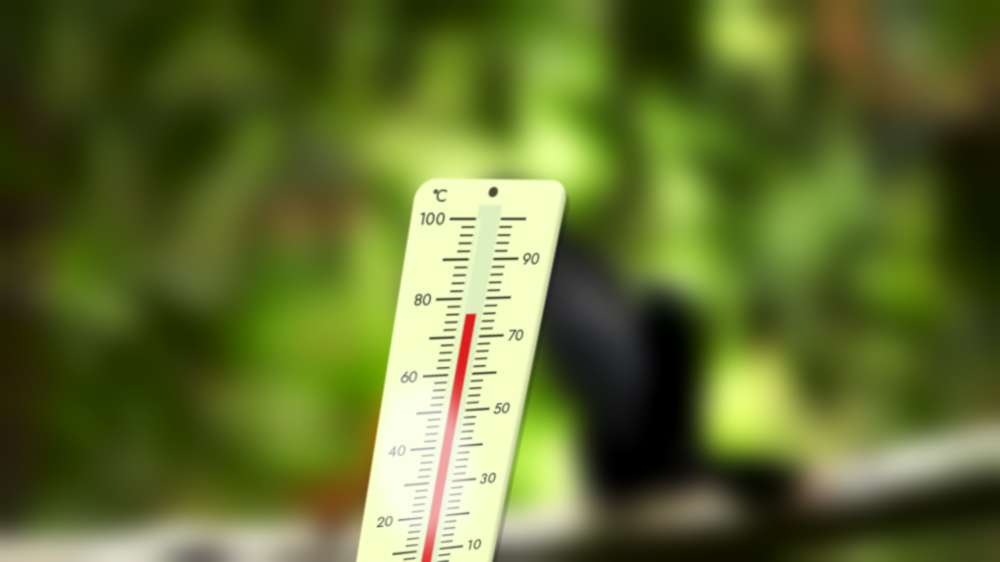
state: 76 °C
